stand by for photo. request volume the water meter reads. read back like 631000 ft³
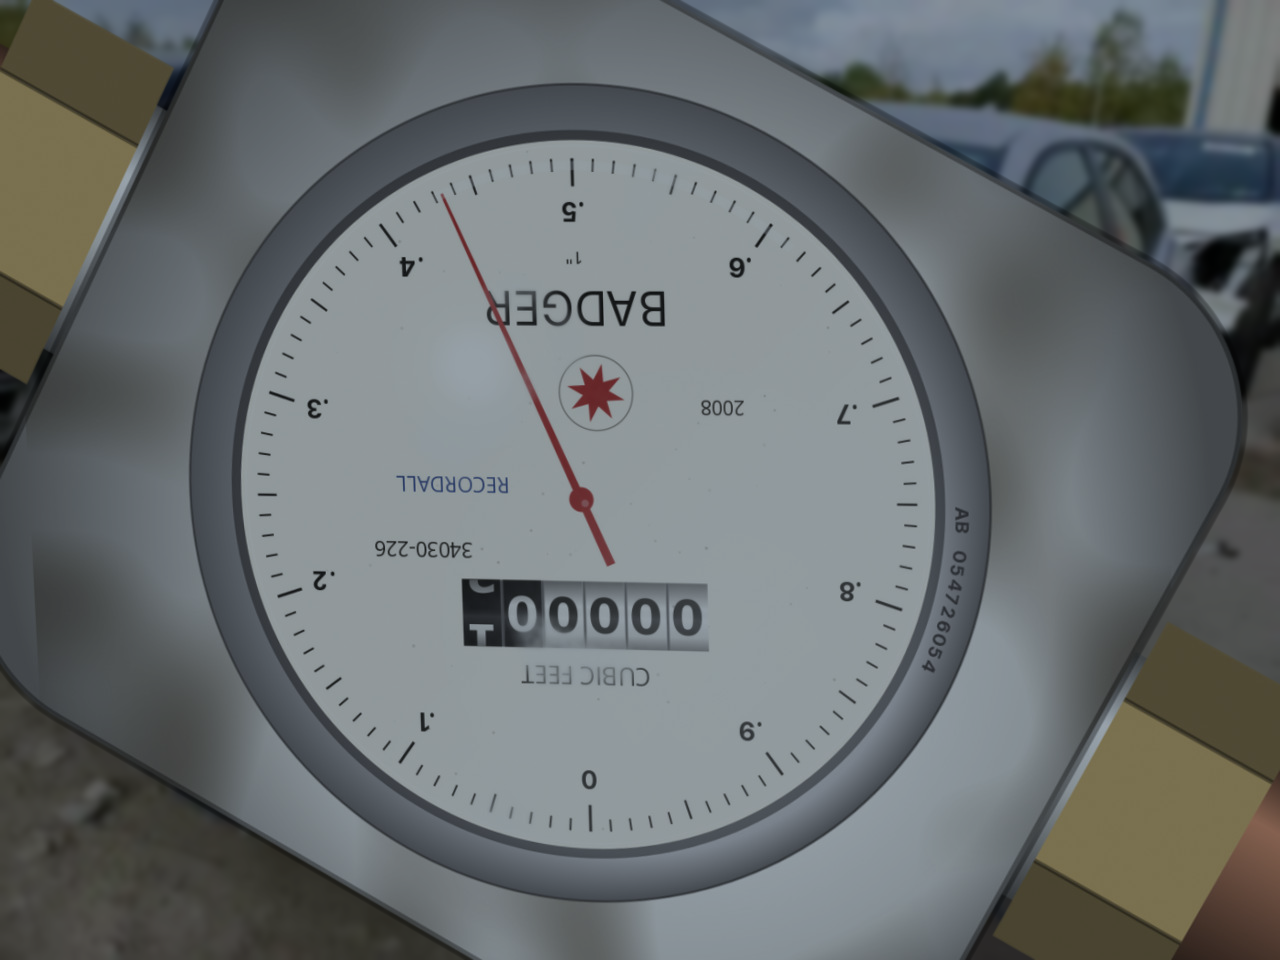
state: 1.43 ft³
